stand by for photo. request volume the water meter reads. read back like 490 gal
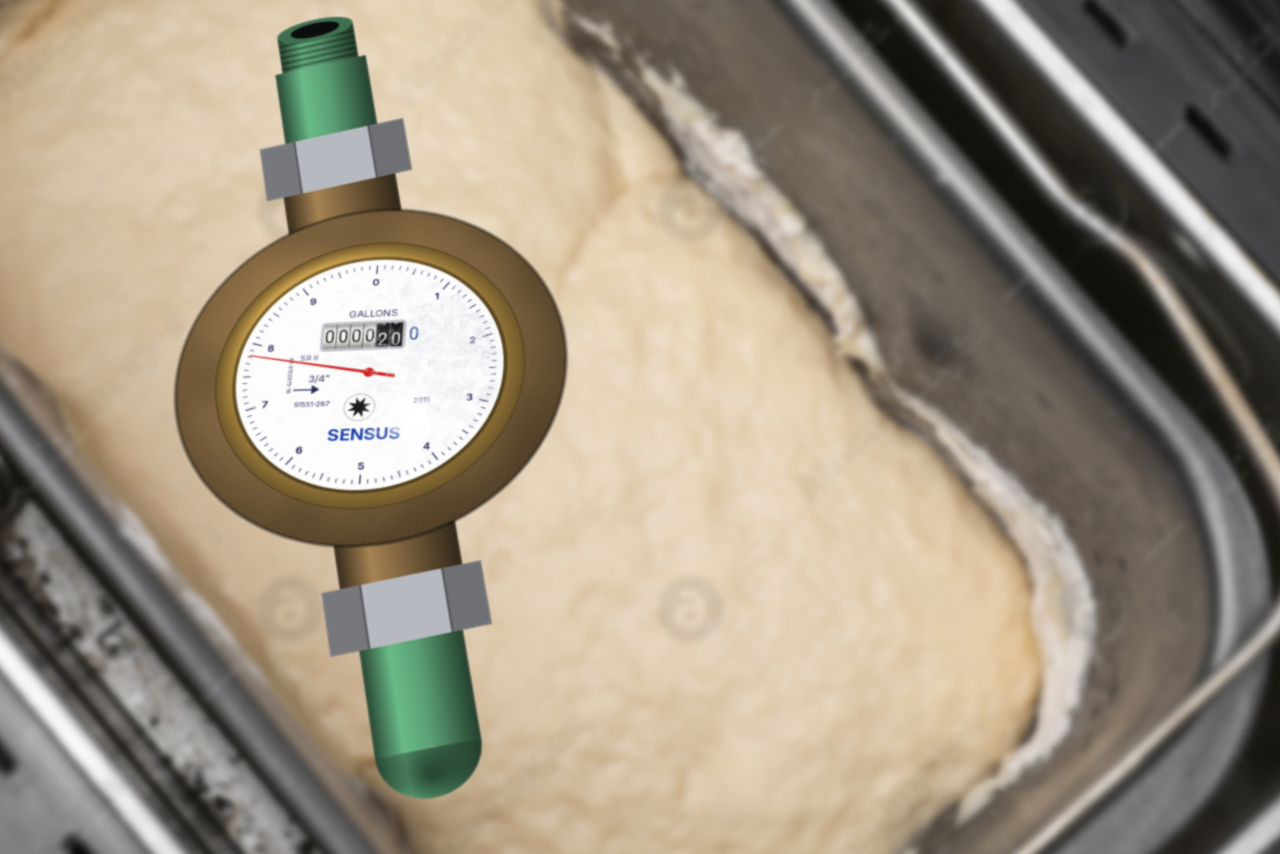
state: 197.8 gal
